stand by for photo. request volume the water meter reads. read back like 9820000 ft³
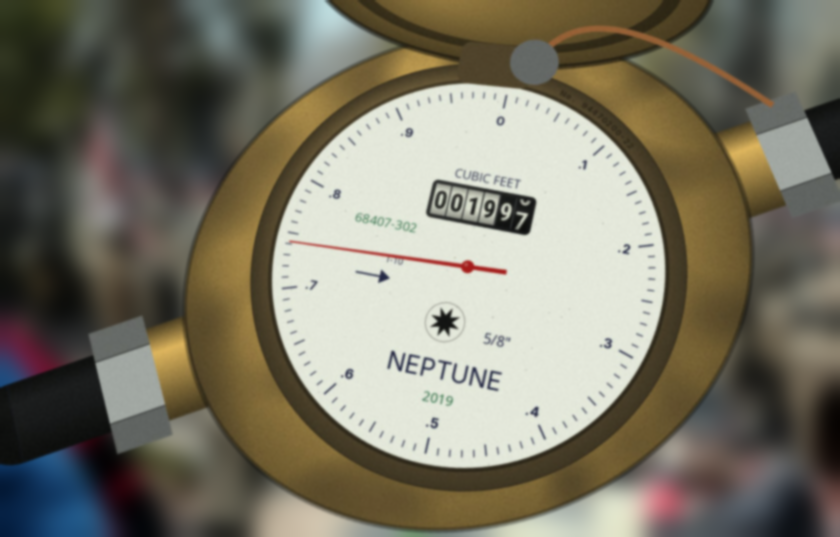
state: 1996.74 ft³
